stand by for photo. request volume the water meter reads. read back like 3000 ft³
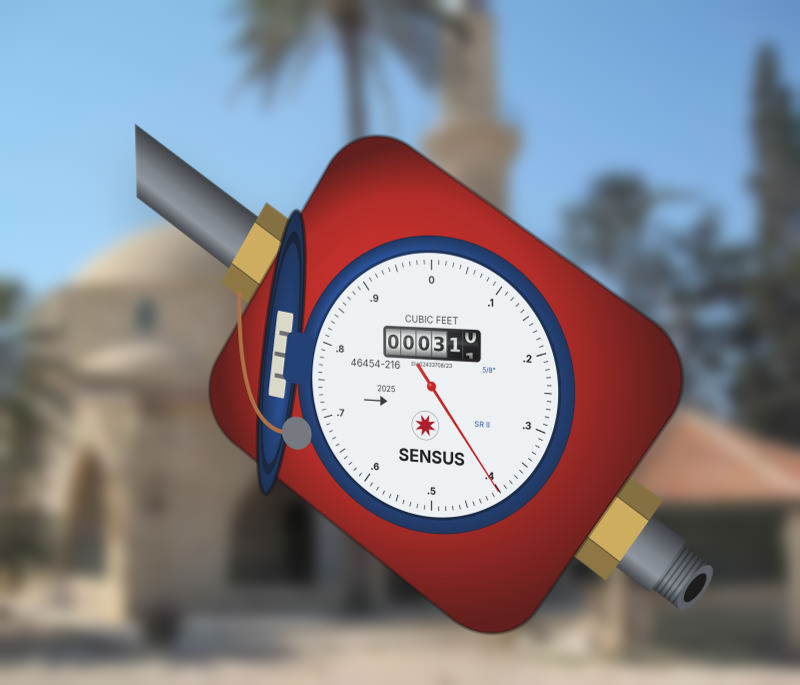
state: 310.40 ft³
